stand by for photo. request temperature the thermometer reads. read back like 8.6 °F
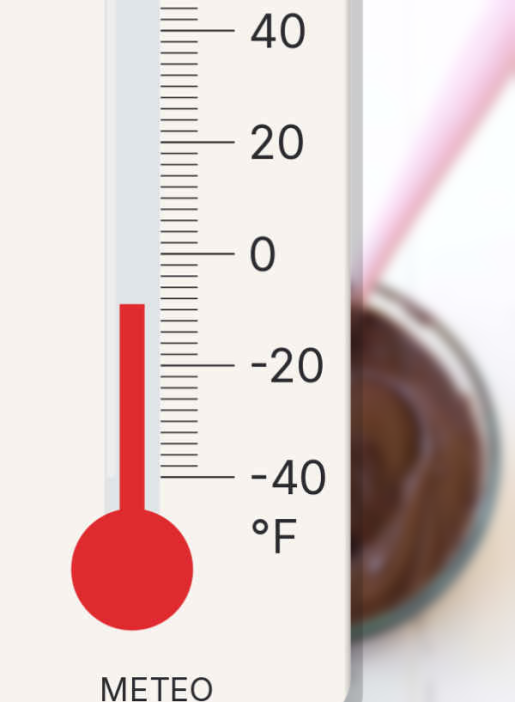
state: -9 °F
